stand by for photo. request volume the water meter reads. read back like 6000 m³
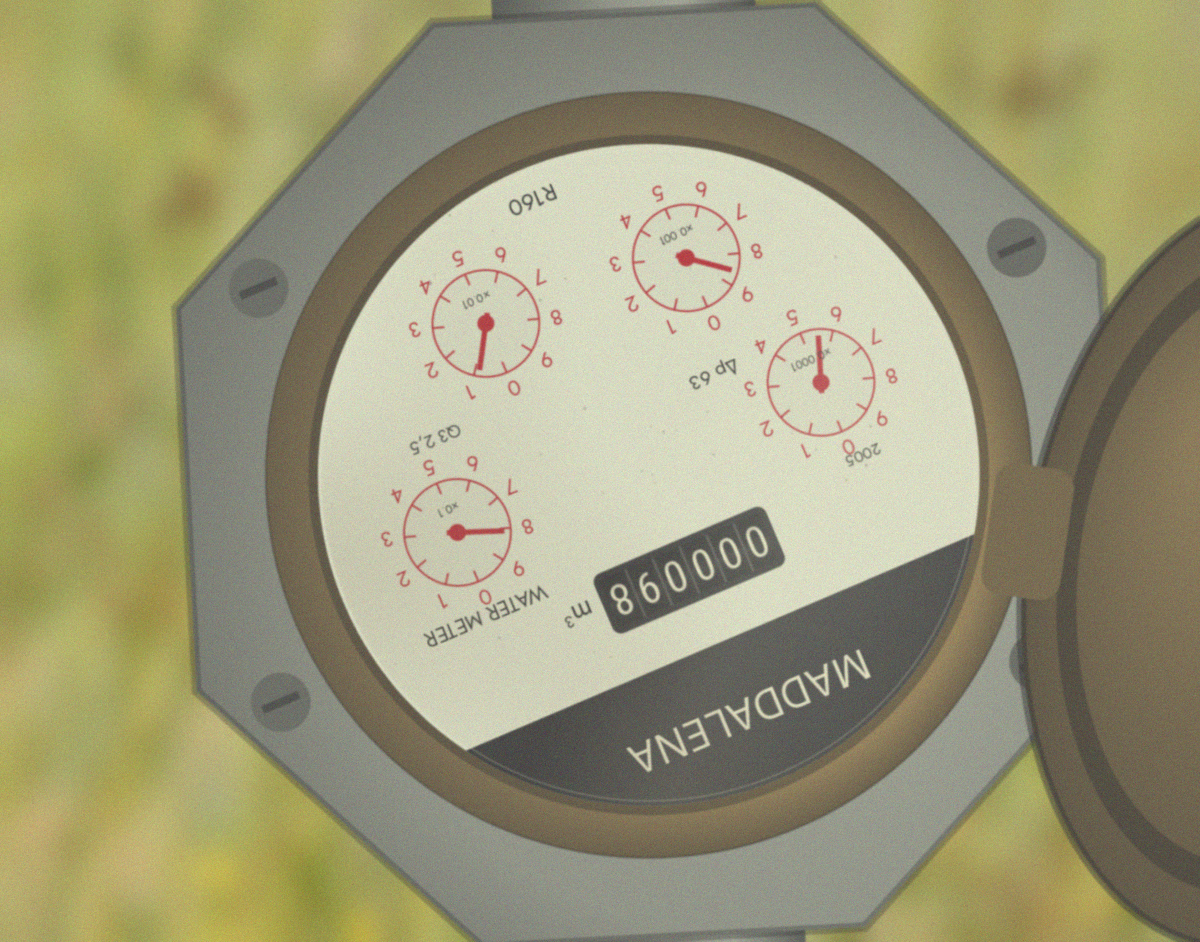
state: 98.8085 m³
